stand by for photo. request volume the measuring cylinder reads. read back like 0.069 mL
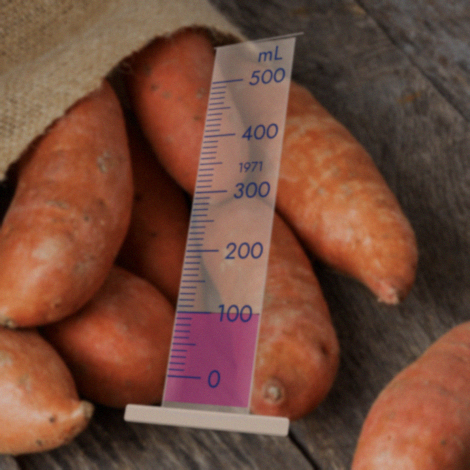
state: 100 mL
